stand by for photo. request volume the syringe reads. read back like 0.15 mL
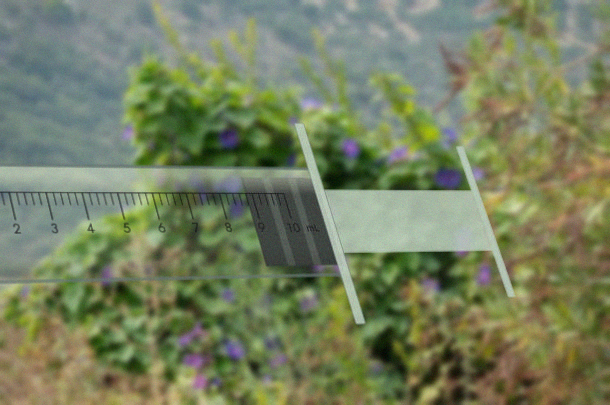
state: 8.8 mL
